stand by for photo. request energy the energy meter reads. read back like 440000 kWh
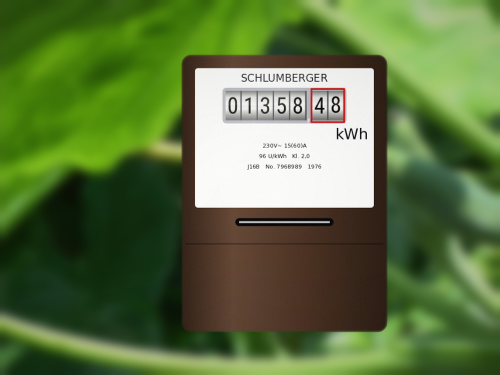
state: 1358.48 kWh
